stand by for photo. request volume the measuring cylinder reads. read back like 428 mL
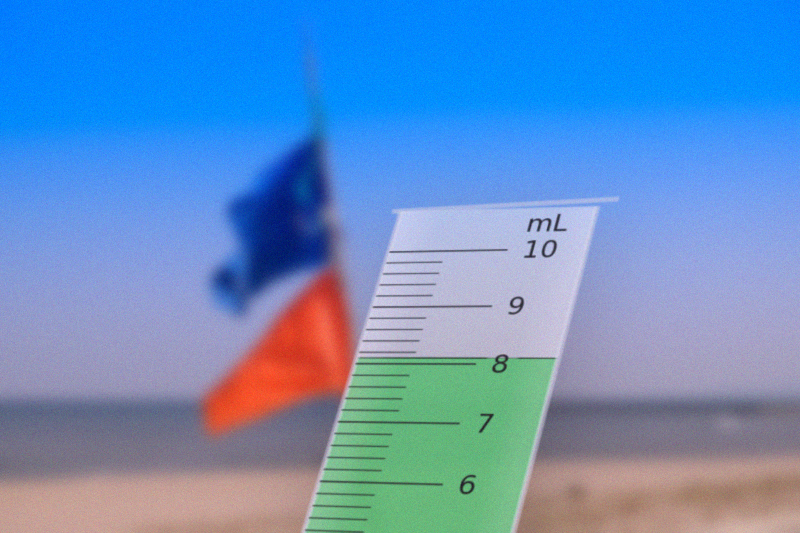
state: 8.1 mL
